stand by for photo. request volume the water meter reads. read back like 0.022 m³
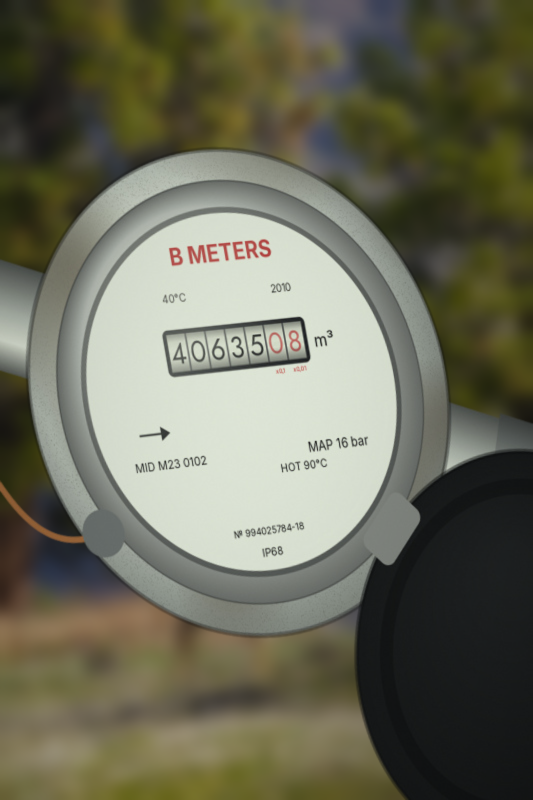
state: 40635.08 m³
